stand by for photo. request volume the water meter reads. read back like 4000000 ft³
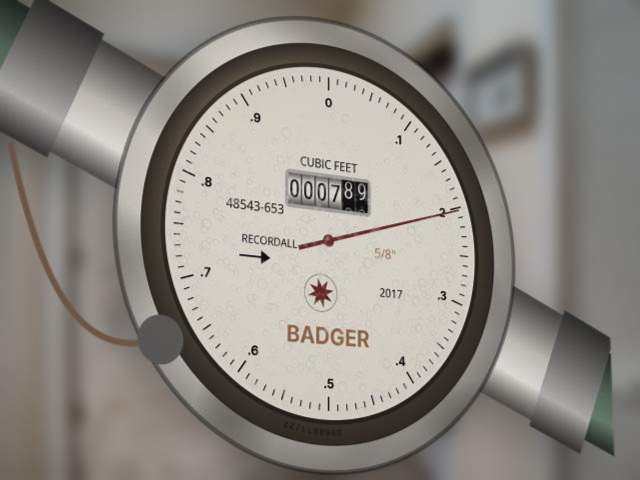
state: 789.20 ft³
